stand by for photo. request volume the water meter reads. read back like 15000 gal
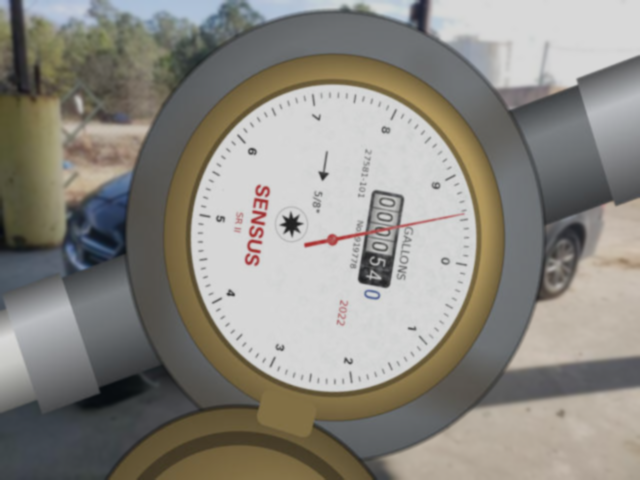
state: 539.4 gal
